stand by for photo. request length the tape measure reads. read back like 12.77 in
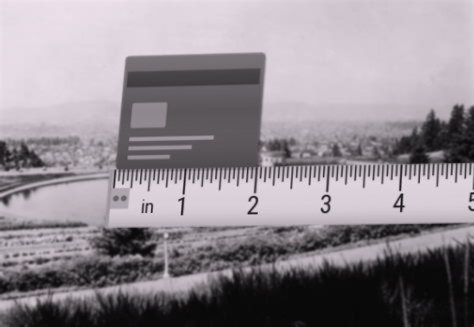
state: 2 in
